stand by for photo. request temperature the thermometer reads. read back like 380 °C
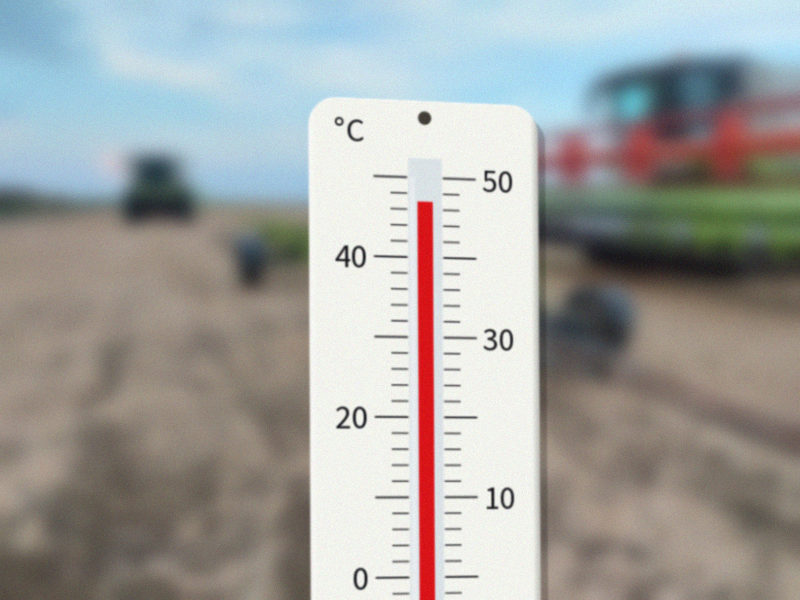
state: 47 °C
